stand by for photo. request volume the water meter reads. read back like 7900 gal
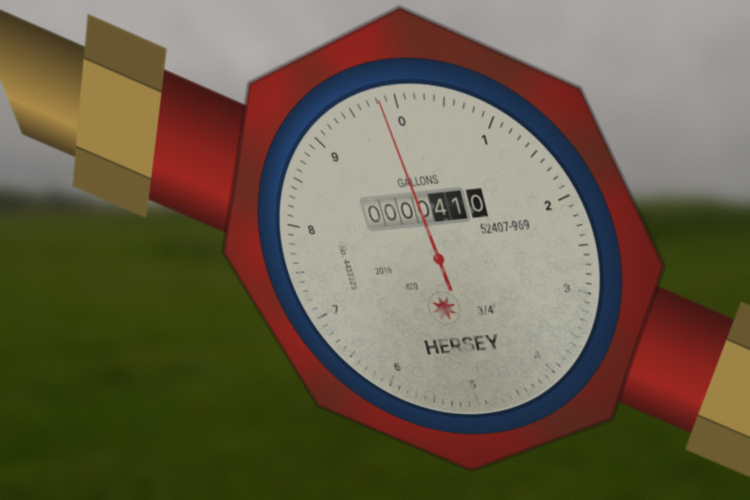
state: 409.8 gal
